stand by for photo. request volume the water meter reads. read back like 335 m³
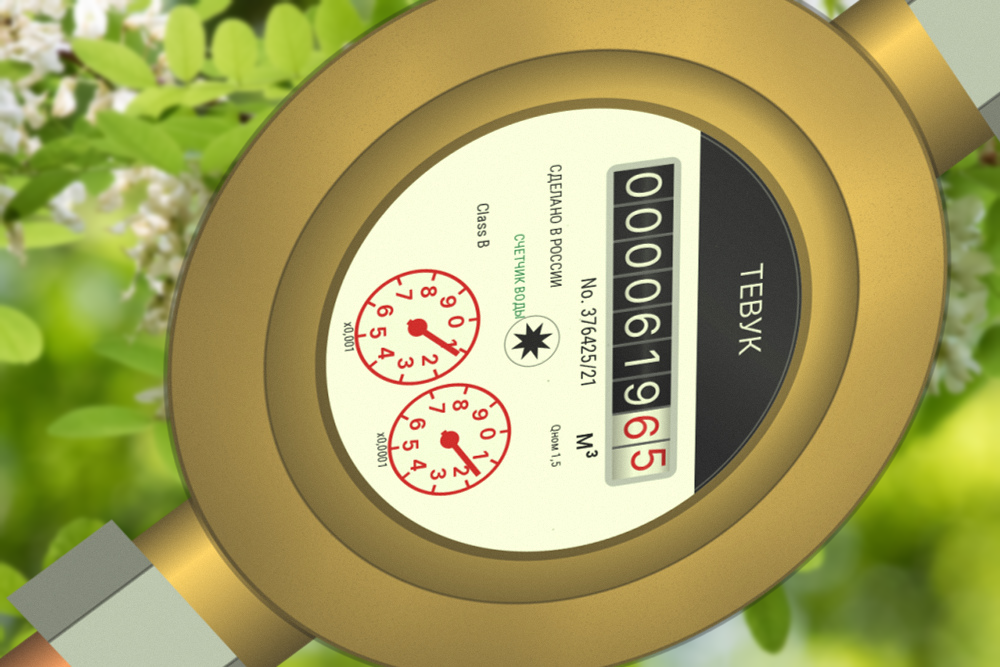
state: 619.6511 m³
